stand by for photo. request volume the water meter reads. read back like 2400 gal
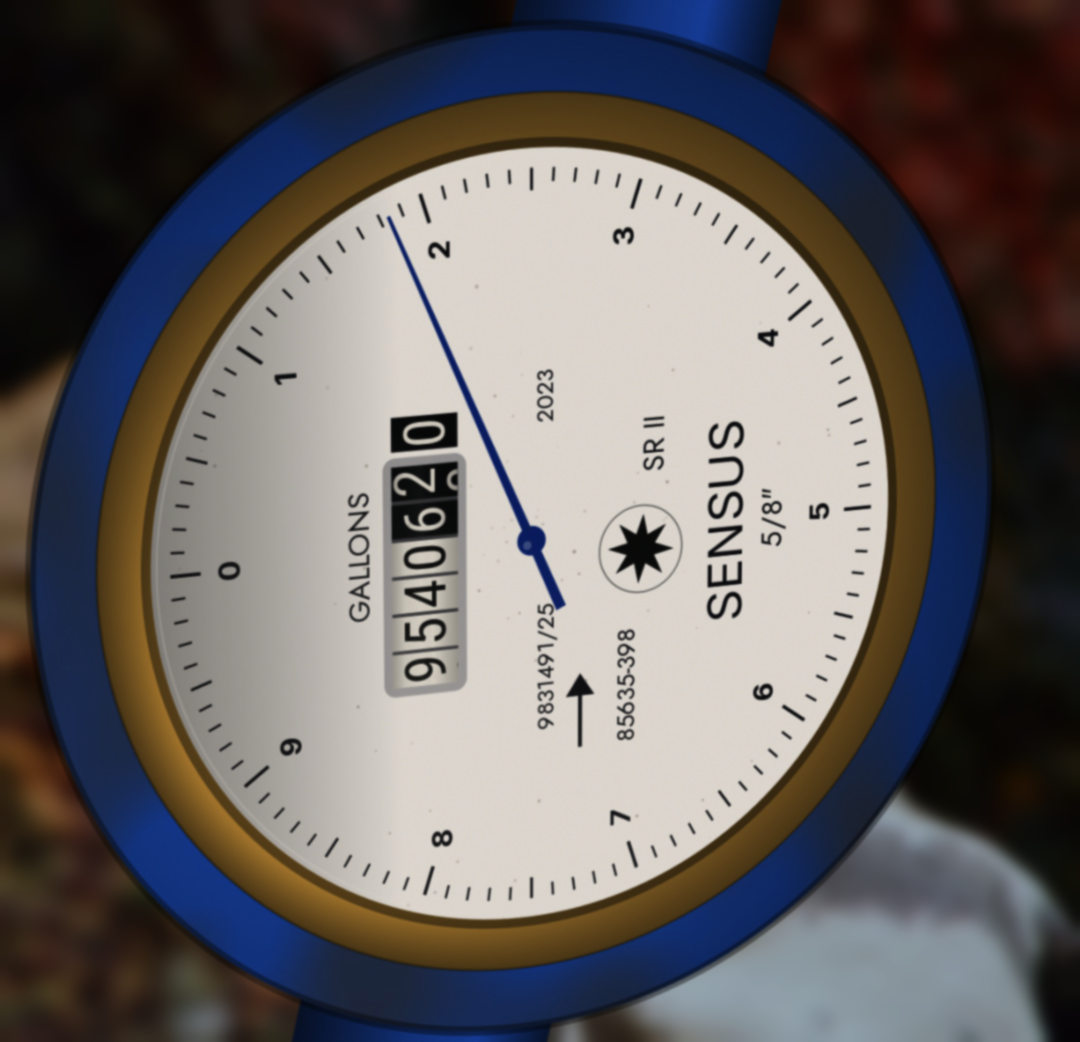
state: 9540621.8 gal
